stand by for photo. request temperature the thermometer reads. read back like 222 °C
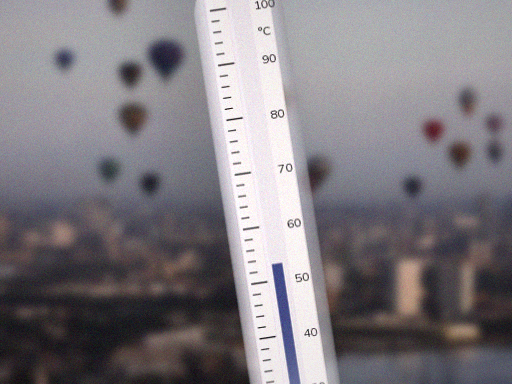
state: 53 °C
